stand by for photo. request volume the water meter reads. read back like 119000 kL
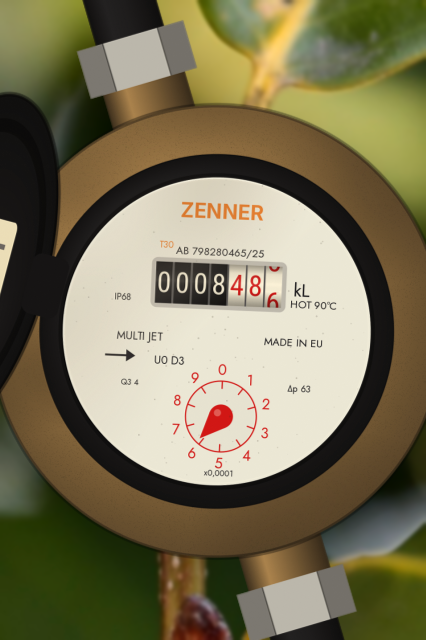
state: 8.4856 kL
